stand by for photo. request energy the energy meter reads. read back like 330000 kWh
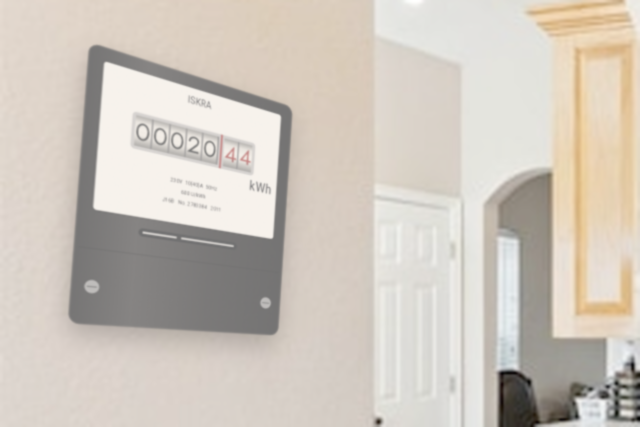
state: 20.44 kWh
